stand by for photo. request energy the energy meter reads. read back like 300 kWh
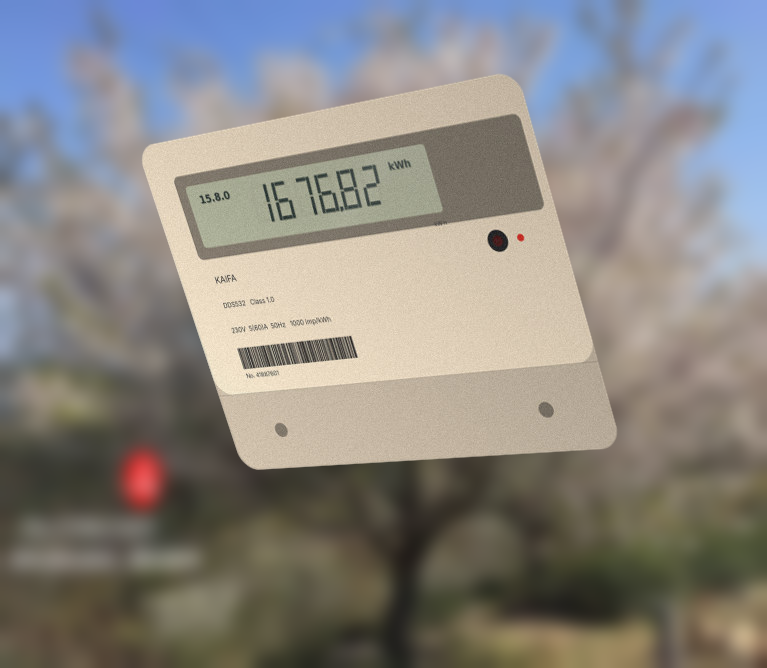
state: 1676.82 kWh
